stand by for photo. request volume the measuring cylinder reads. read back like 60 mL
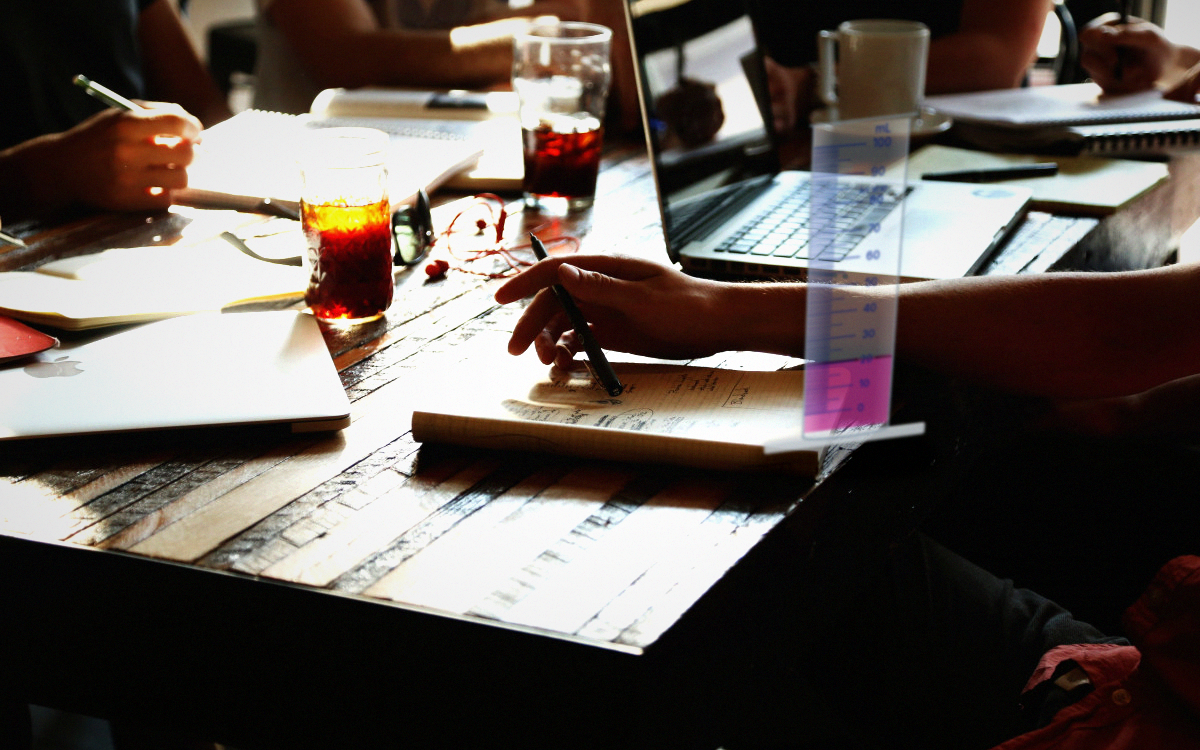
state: 20 mL
